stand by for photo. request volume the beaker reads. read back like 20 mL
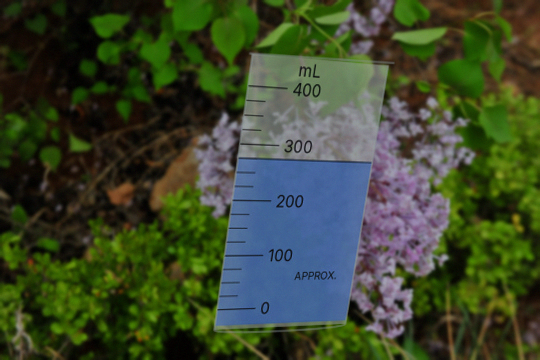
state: 275 mL
